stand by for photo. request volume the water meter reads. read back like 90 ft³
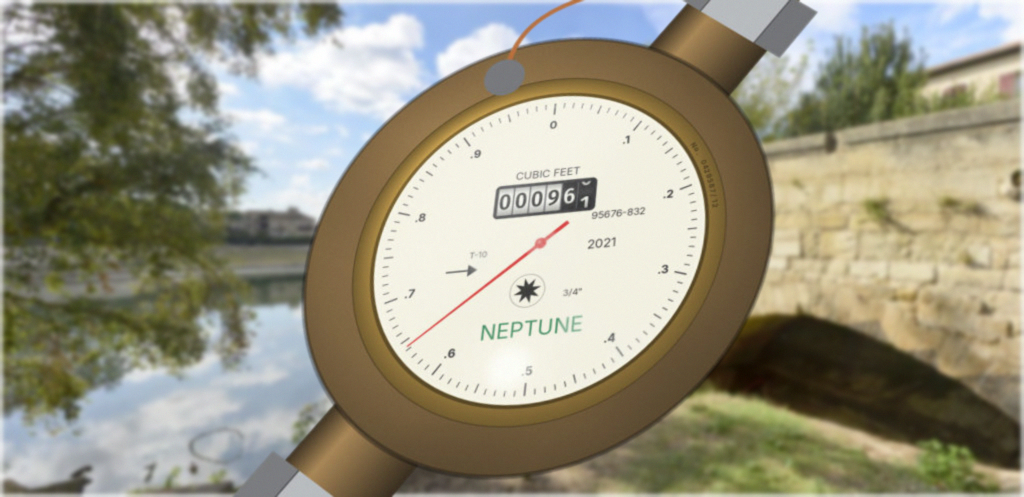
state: 960.64 ft³
